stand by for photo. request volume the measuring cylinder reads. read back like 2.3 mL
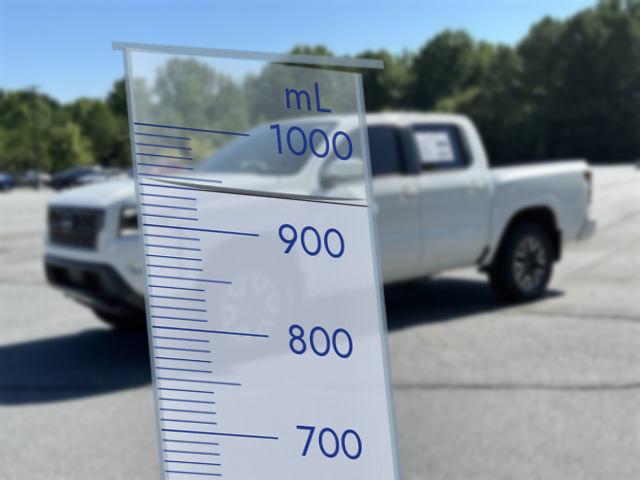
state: 940 mL
